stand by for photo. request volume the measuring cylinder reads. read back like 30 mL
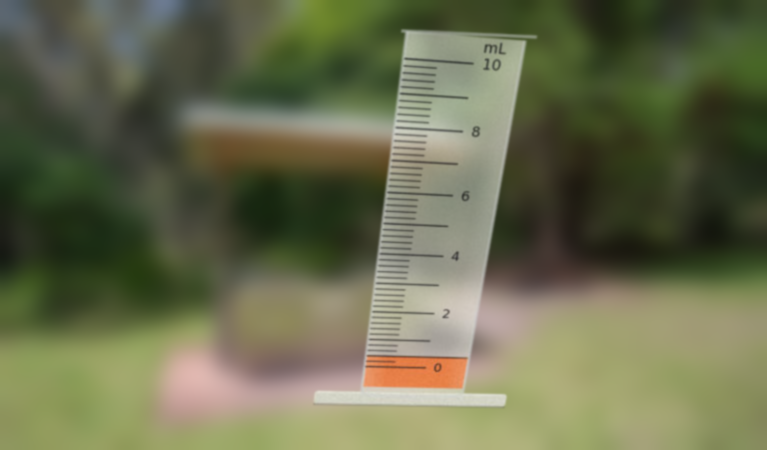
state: 0.4 mL
